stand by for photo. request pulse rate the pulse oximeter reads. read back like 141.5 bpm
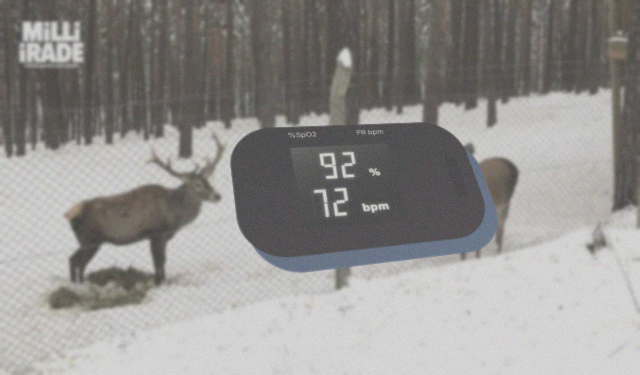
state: 72 bpm
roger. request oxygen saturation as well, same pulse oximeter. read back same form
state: 92 %
